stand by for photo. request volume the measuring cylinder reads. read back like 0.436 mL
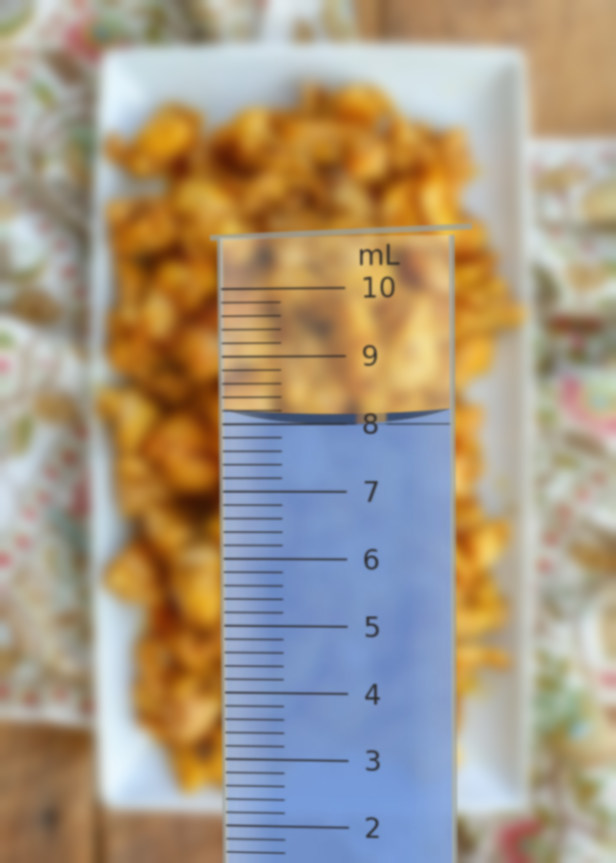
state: 8 mL
